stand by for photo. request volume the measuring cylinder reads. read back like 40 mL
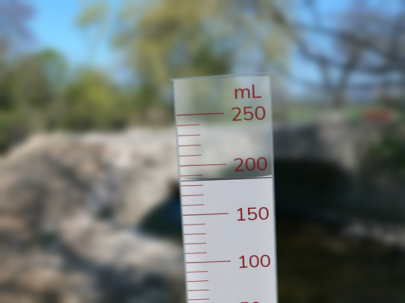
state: 185 mL
